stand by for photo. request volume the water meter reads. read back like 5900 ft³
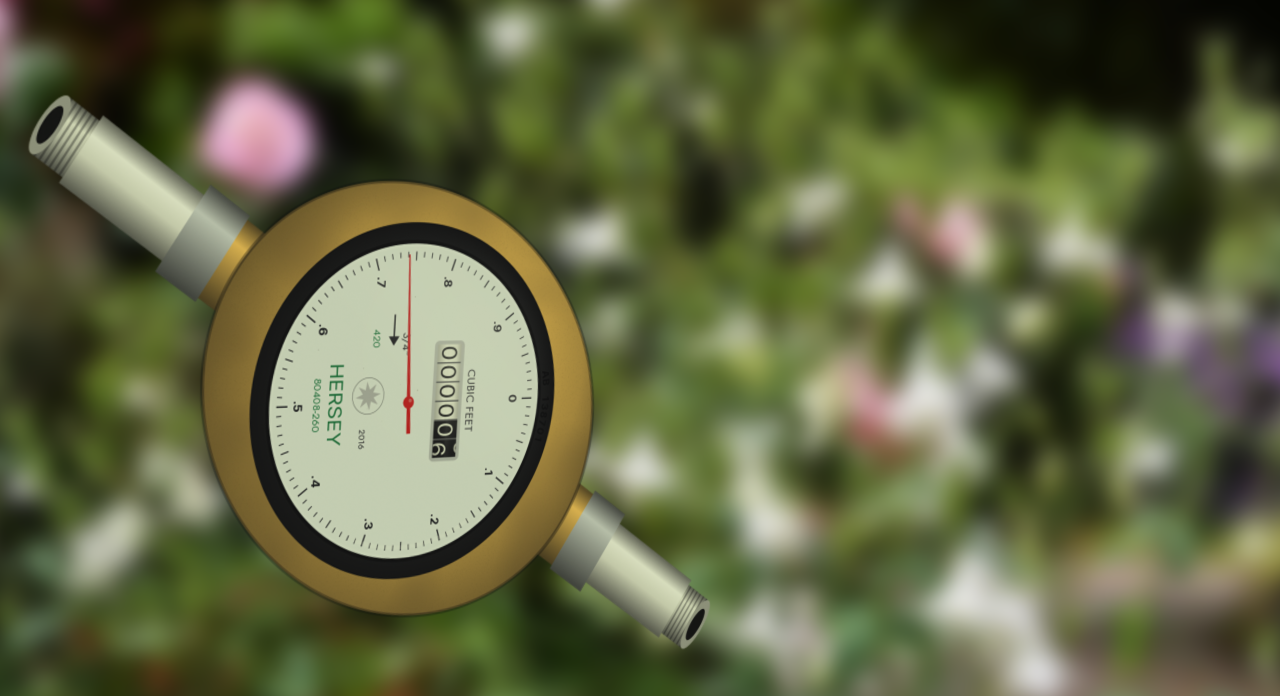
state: 5.74 ft³
